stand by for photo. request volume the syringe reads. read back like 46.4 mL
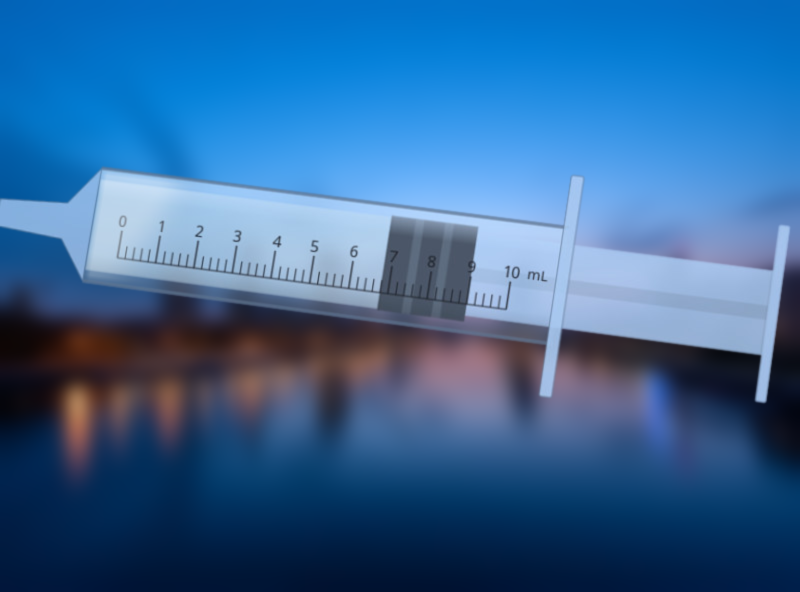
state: 6.8 mL
